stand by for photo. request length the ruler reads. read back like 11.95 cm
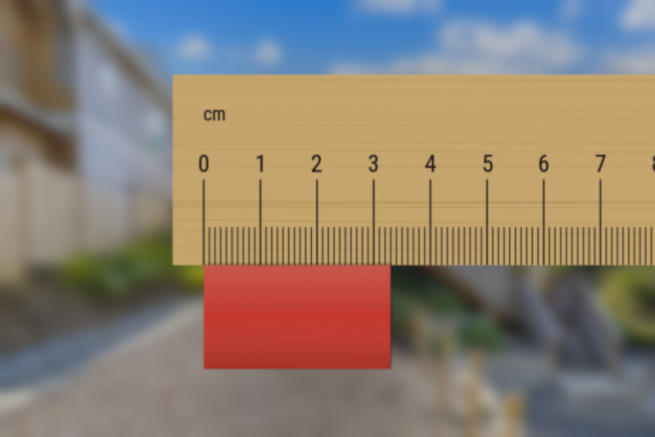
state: 3.3 cm
